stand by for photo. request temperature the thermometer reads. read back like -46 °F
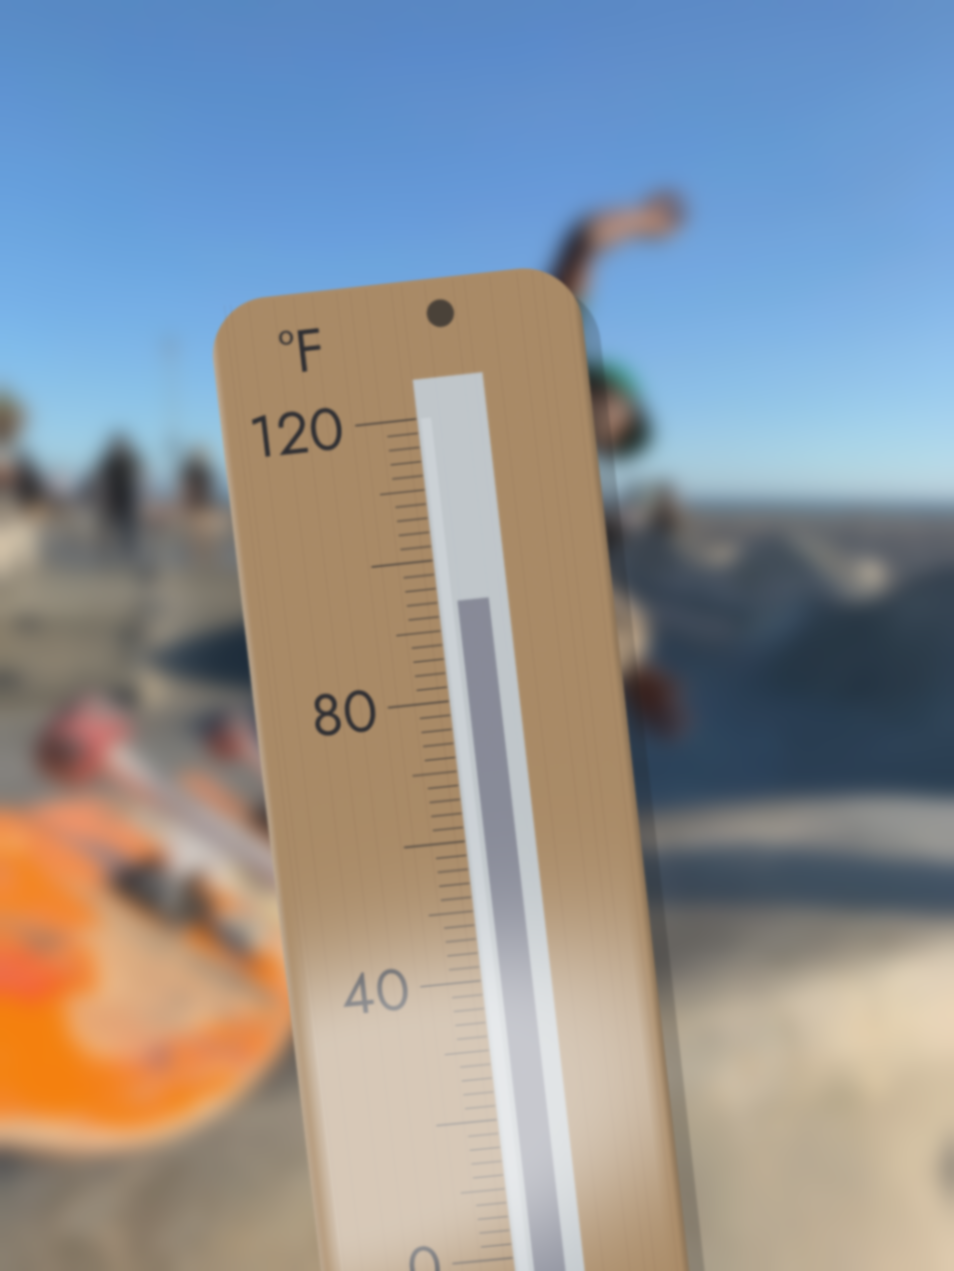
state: 94 °F
